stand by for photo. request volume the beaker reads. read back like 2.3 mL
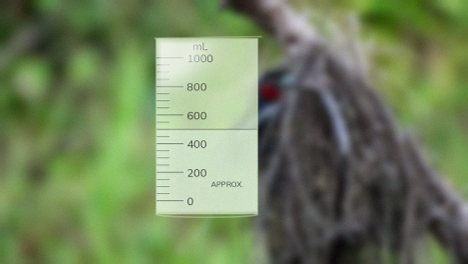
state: 500 mL
